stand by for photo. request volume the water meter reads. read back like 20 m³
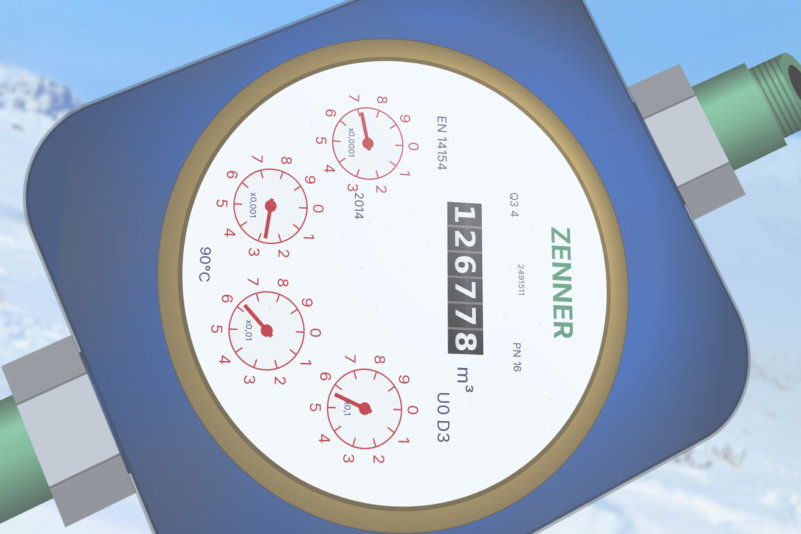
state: 126778.5627 m³
